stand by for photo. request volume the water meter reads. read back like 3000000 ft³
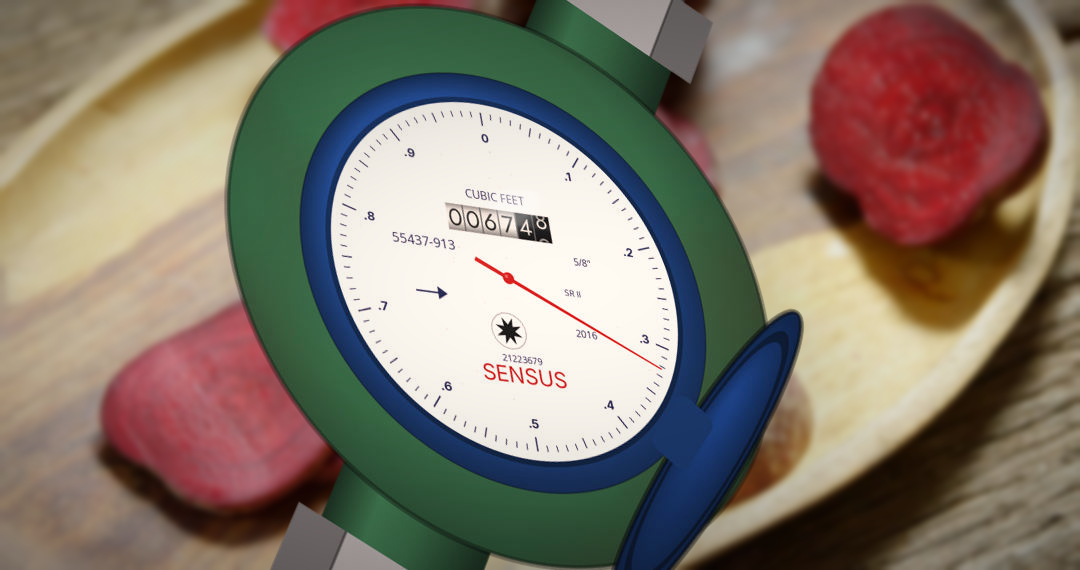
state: 6748.32 ft³
